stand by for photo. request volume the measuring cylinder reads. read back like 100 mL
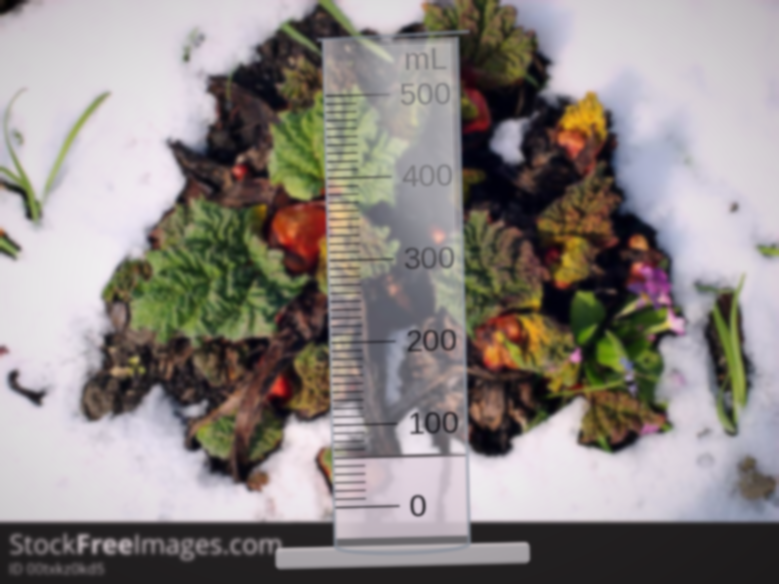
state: 60 mL
